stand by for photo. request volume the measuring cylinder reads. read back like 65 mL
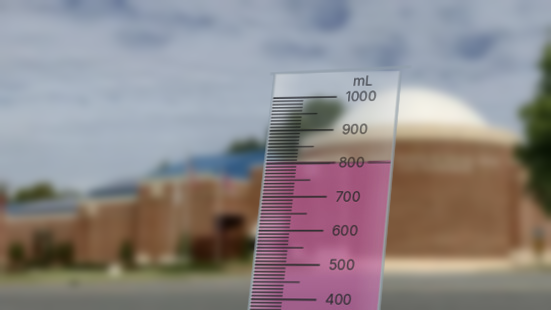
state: 800 mL
